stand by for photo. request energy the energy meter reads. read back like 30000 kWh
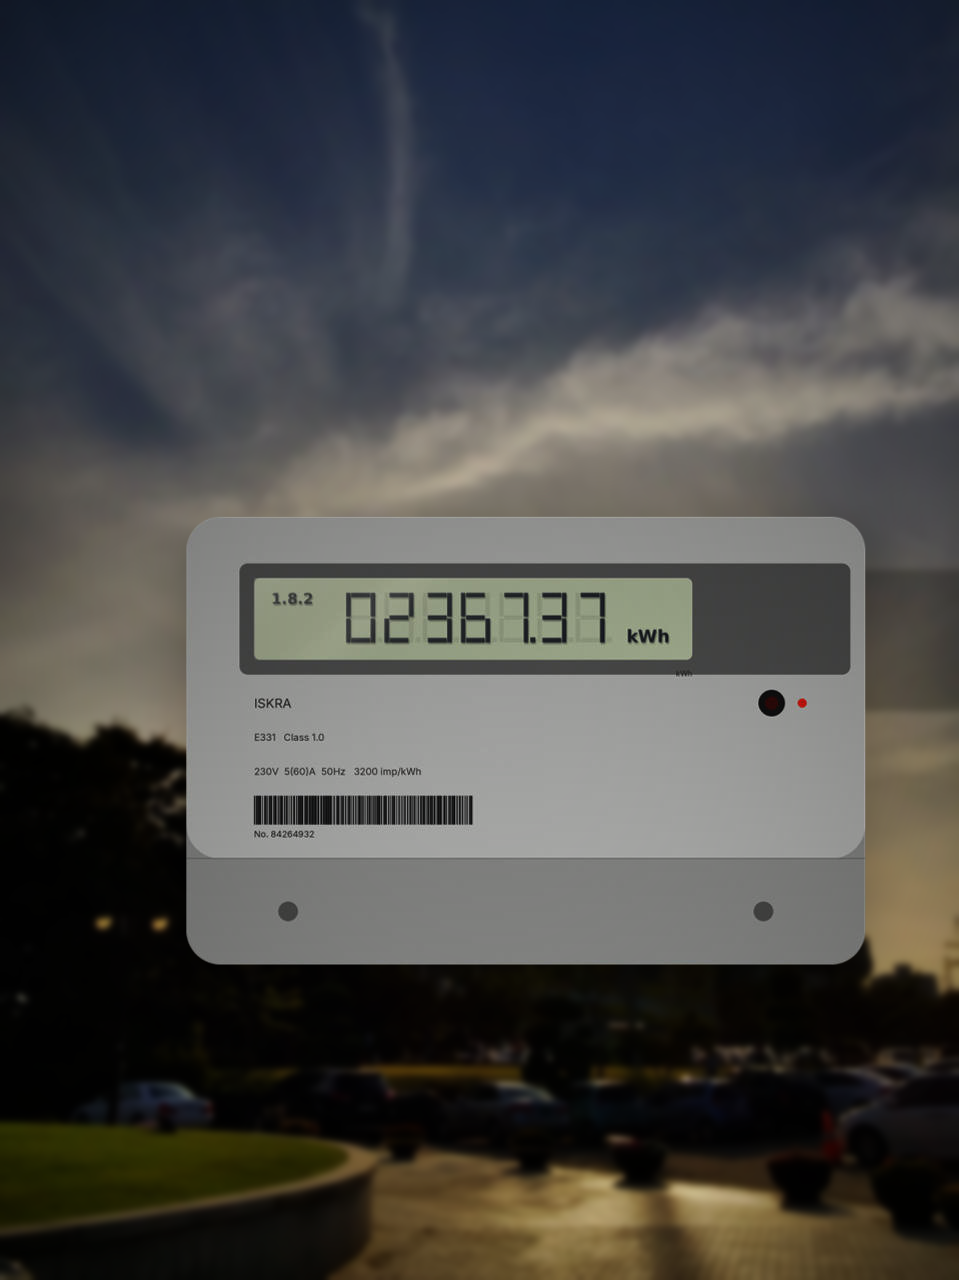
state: 2367.37 kWh
